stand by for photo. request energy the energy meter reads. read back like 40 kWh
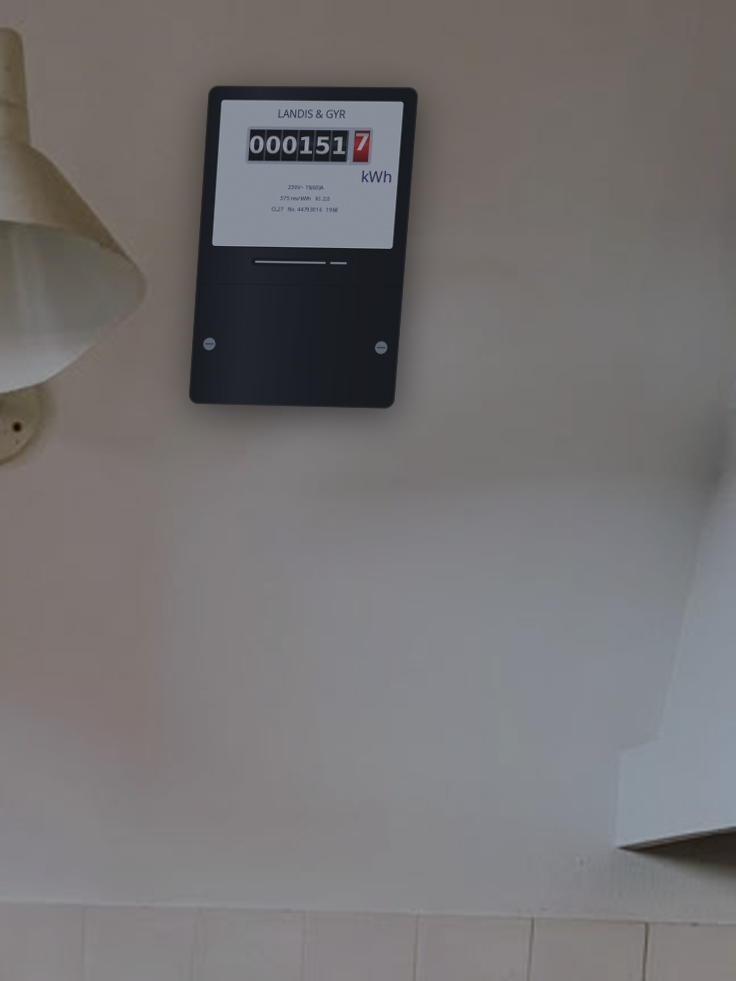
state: 151.7 kWh
